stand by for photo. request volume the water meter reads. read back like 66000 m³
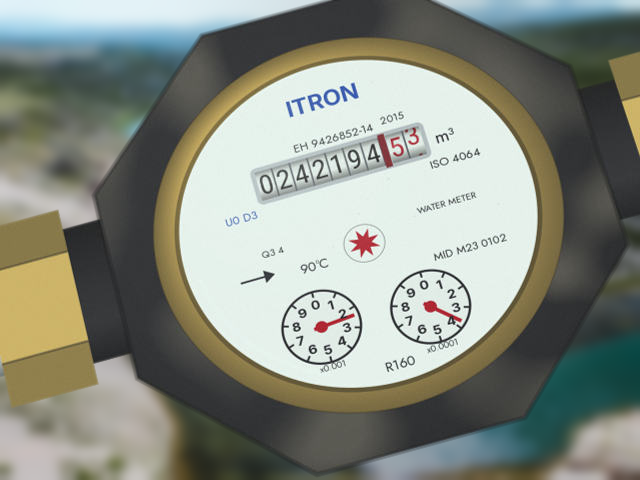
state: 242194.5323 m³
